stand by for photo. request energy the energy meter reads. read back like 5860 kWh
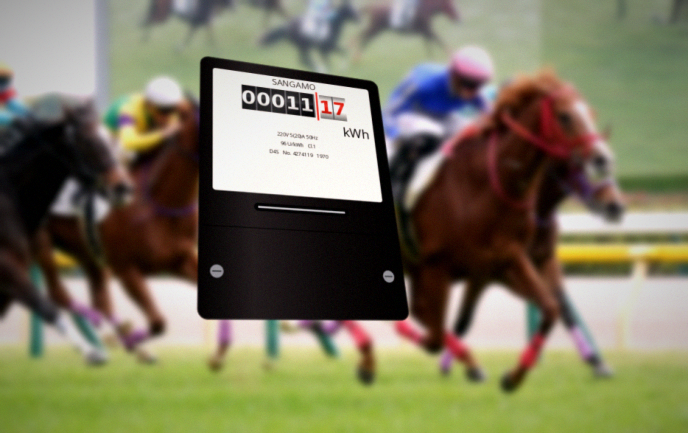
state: 11.17 kWh
